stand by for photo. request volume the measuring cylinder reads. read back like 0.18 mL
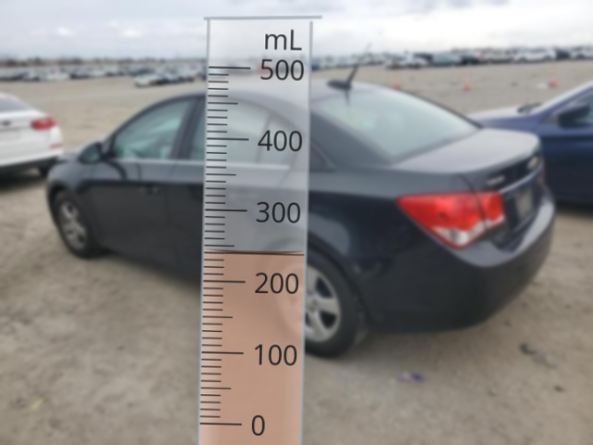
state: 240 mL
